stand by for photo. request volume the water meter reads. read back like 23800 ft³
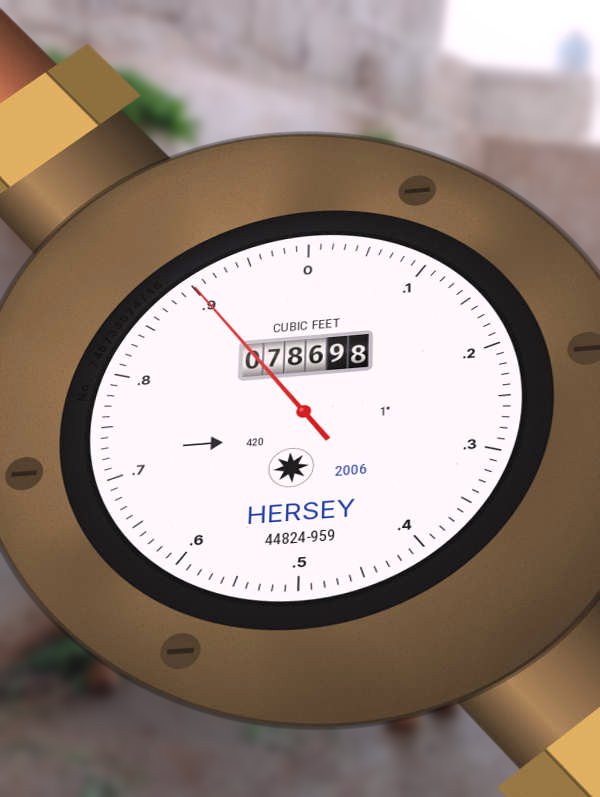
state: 78697.90 ft³
